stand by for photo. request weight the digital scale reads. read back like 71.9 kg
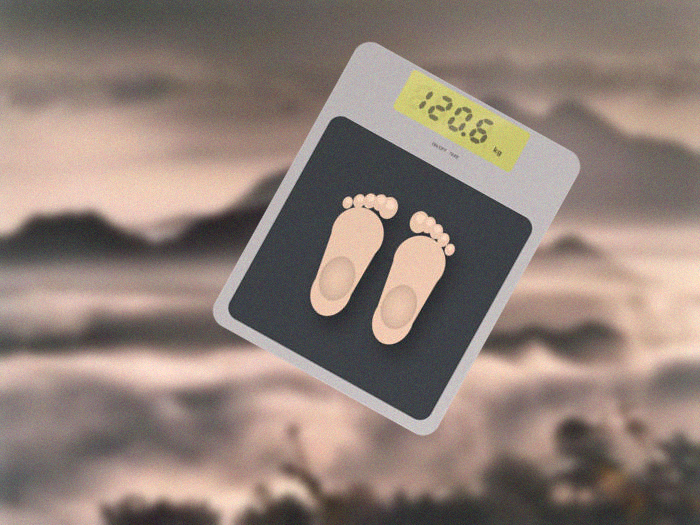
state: 120.6 kg
